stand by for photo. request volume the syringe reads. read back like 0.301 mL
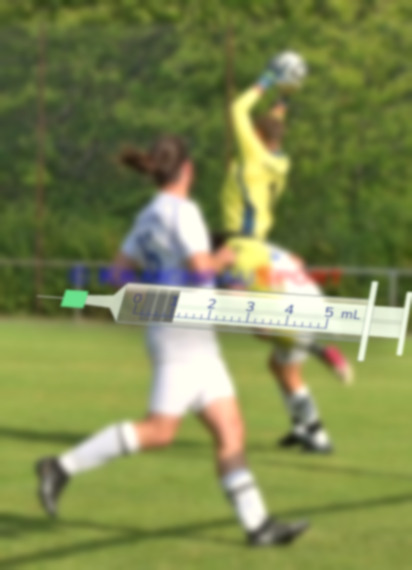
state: 0.2 mL
